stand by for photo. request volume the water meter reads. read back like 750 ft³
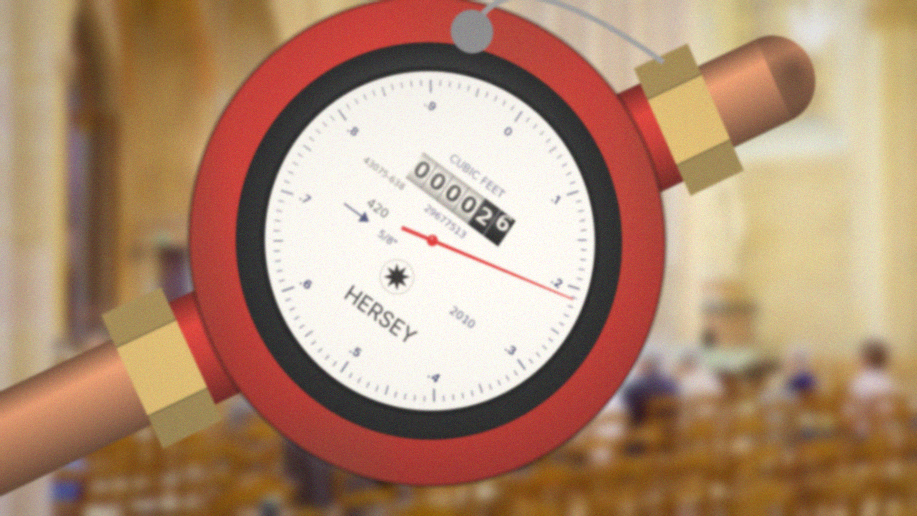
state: 26.21 ft³
